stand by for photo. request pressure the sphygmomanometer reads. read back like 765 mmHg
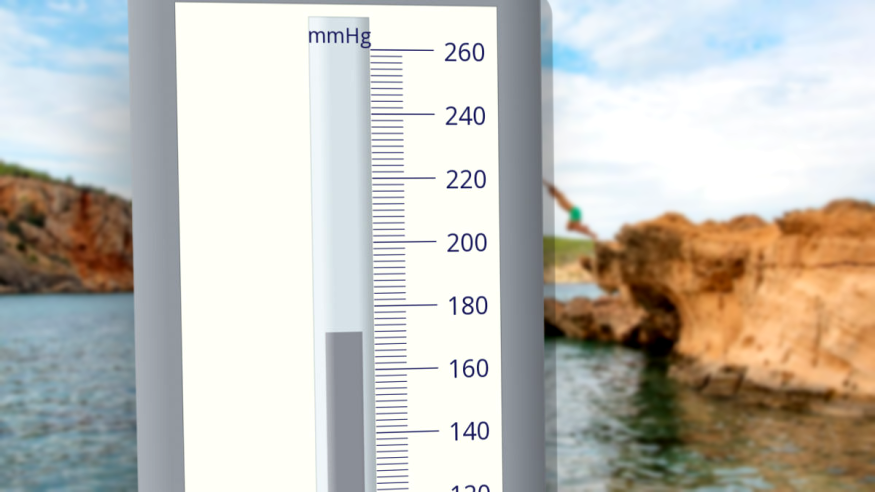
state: 172 mmHg
